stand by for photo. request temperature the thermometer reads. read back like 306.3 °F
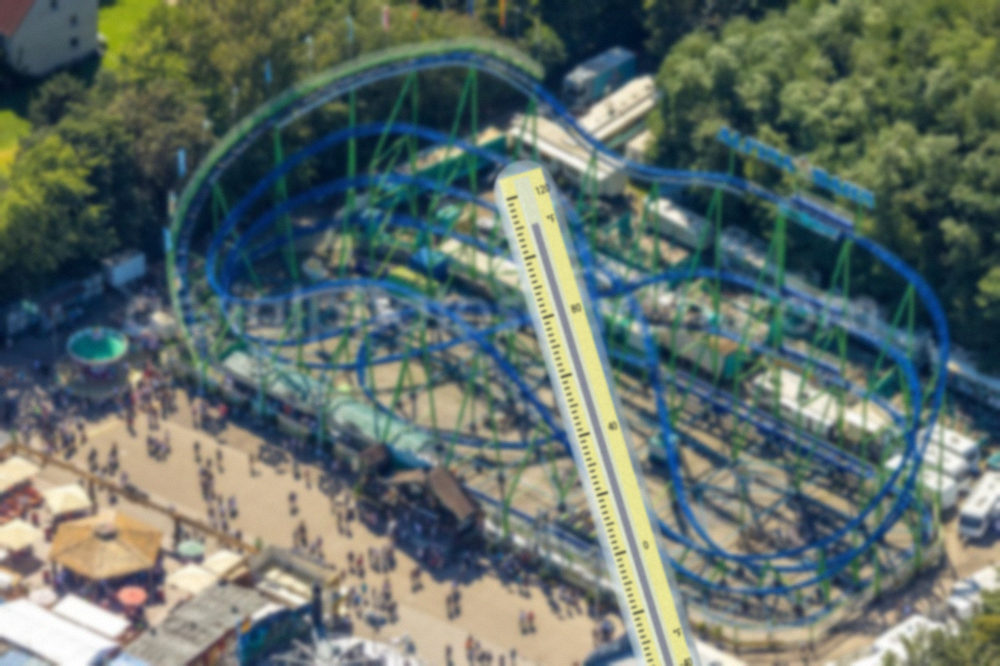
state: 110 °F
